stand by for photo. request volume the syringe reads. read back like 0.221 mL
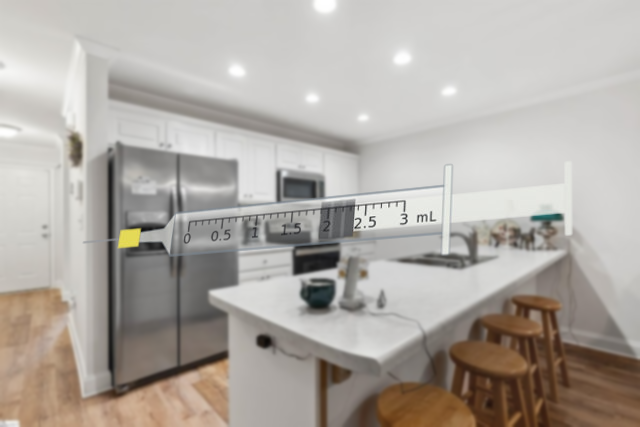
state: 1.9 mL
